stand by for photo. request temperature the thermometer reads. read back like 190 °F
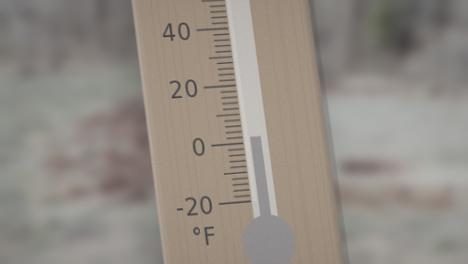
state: 2 °F
